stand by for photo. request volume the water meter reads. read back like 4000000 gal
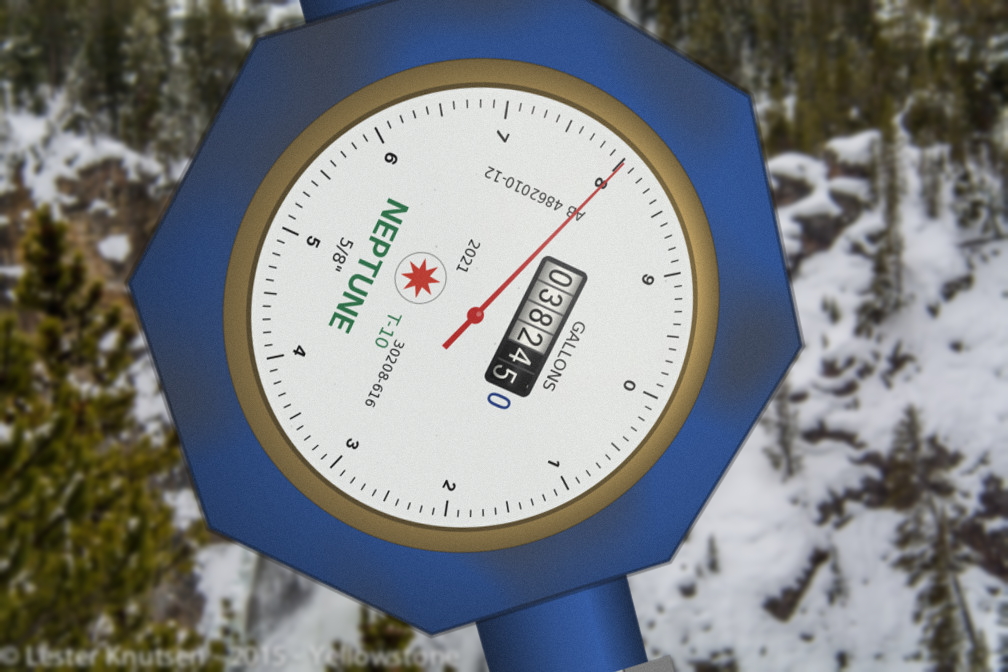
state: 382448.0 gal
